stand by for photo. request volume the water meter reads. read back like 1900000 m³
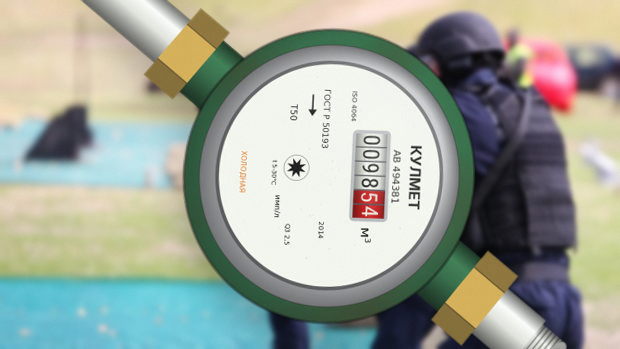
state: 98.54 m³
